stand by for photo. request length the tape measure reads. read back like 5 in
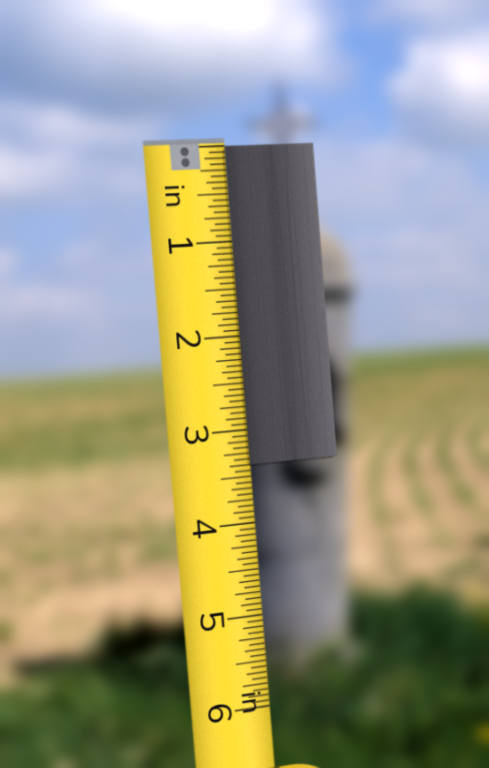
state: 3.375 in
